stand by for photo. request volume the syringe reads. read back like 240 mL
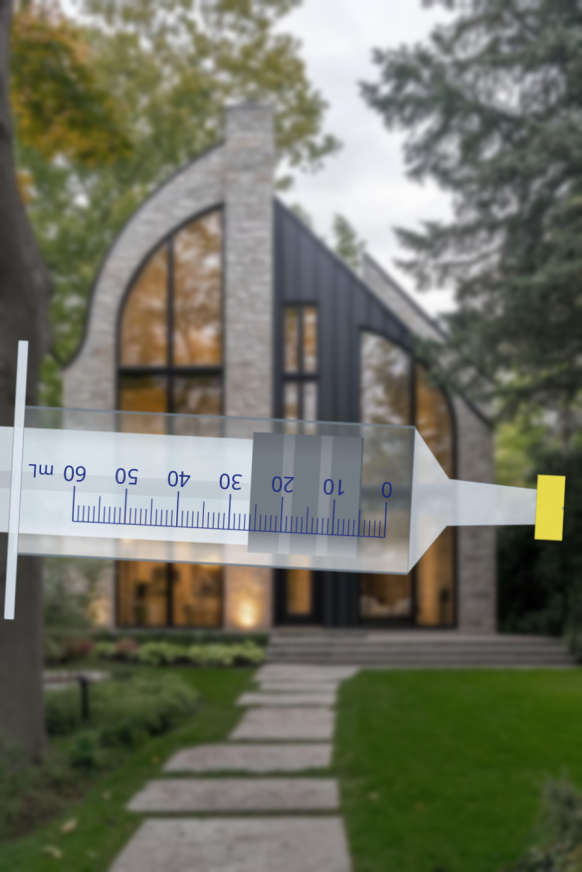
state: 5 mL
